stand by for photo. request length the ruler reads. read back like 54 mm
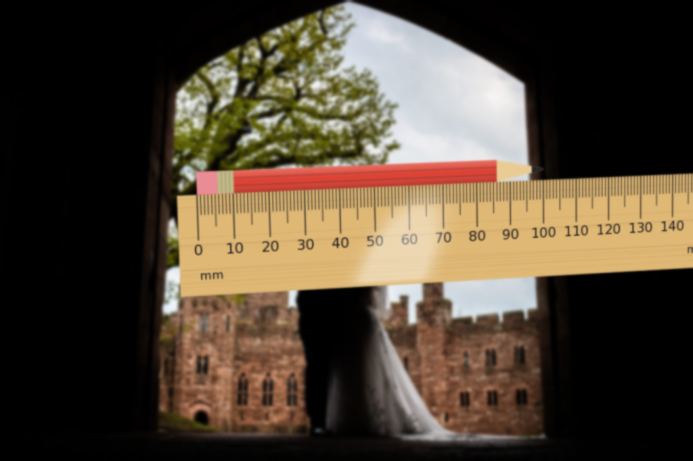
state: 100 mm
